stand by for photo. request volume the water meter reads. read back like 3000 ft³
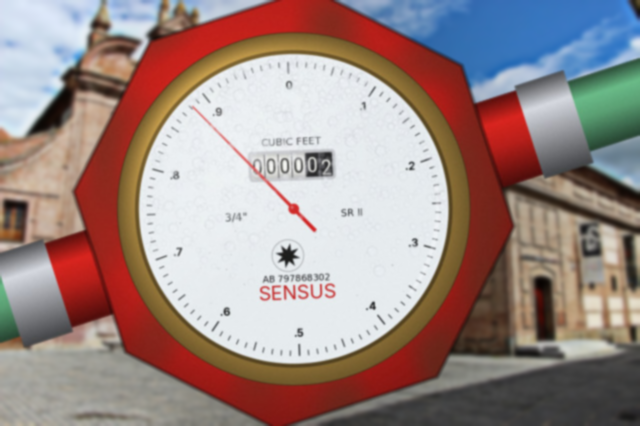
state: 1.88 ft³
